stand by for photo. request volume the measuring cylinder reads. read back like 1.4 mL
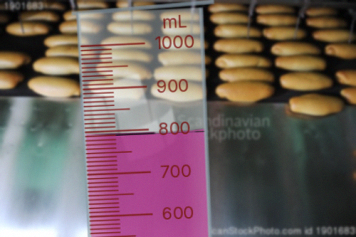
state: 790 mL
